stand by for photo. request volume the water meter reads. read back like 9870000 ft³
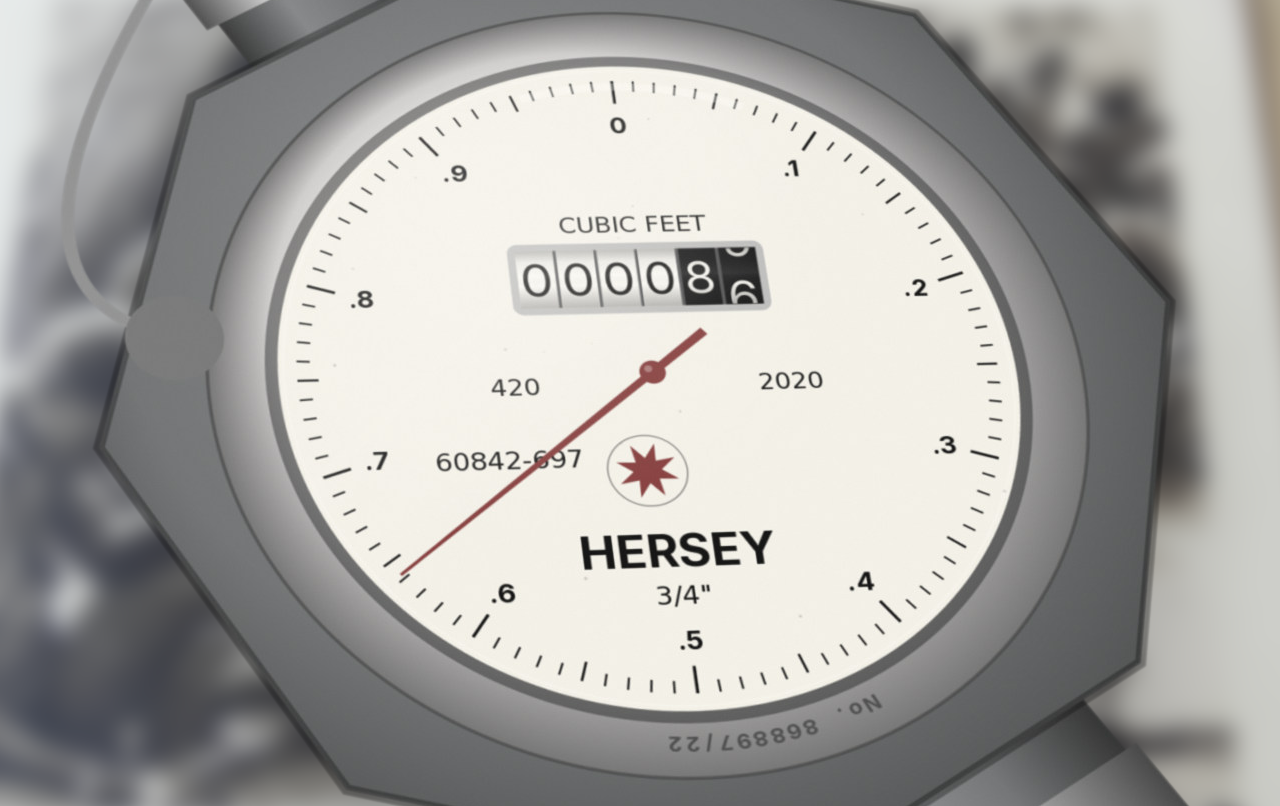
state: 85.64 ft³
